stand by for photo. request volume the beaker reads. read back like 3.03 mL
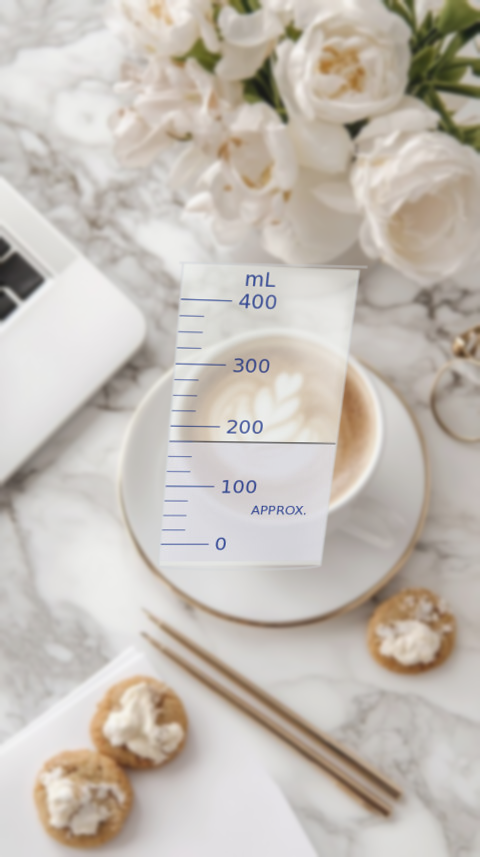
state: 175 mL
